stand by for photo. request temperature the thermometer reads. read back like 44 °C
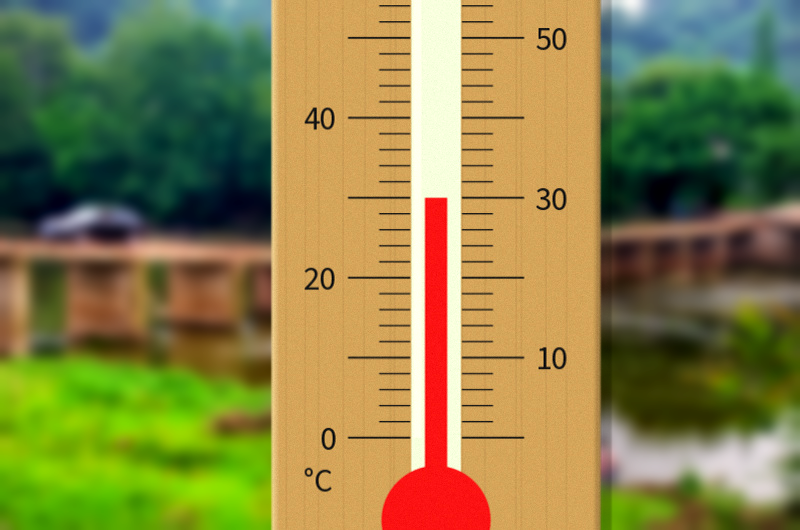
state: 30 °C
